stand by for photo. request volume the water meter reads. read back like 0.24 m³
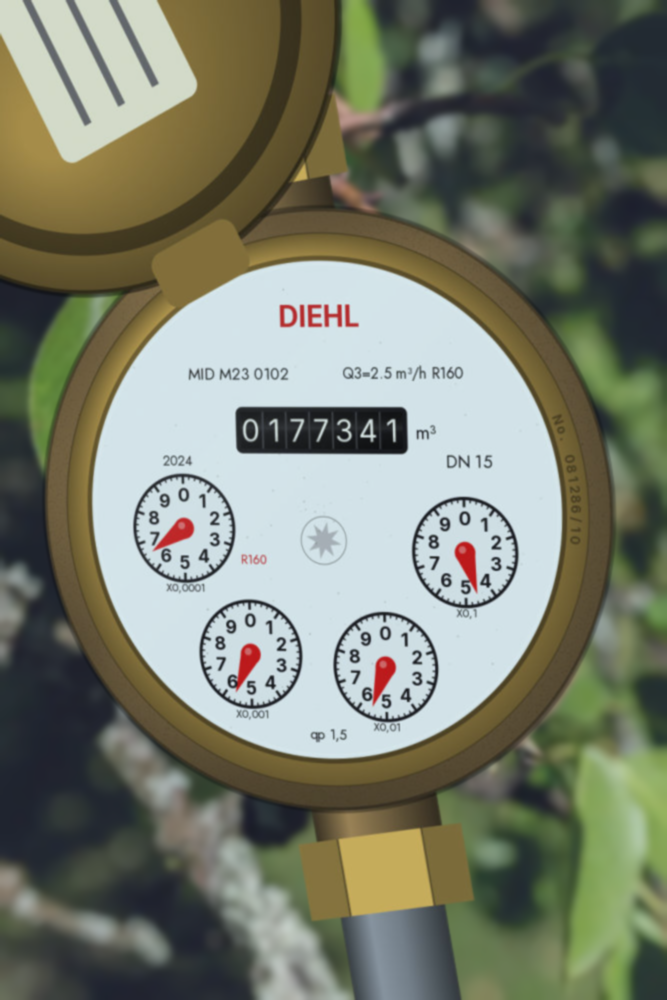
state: 177341.4556 m³
